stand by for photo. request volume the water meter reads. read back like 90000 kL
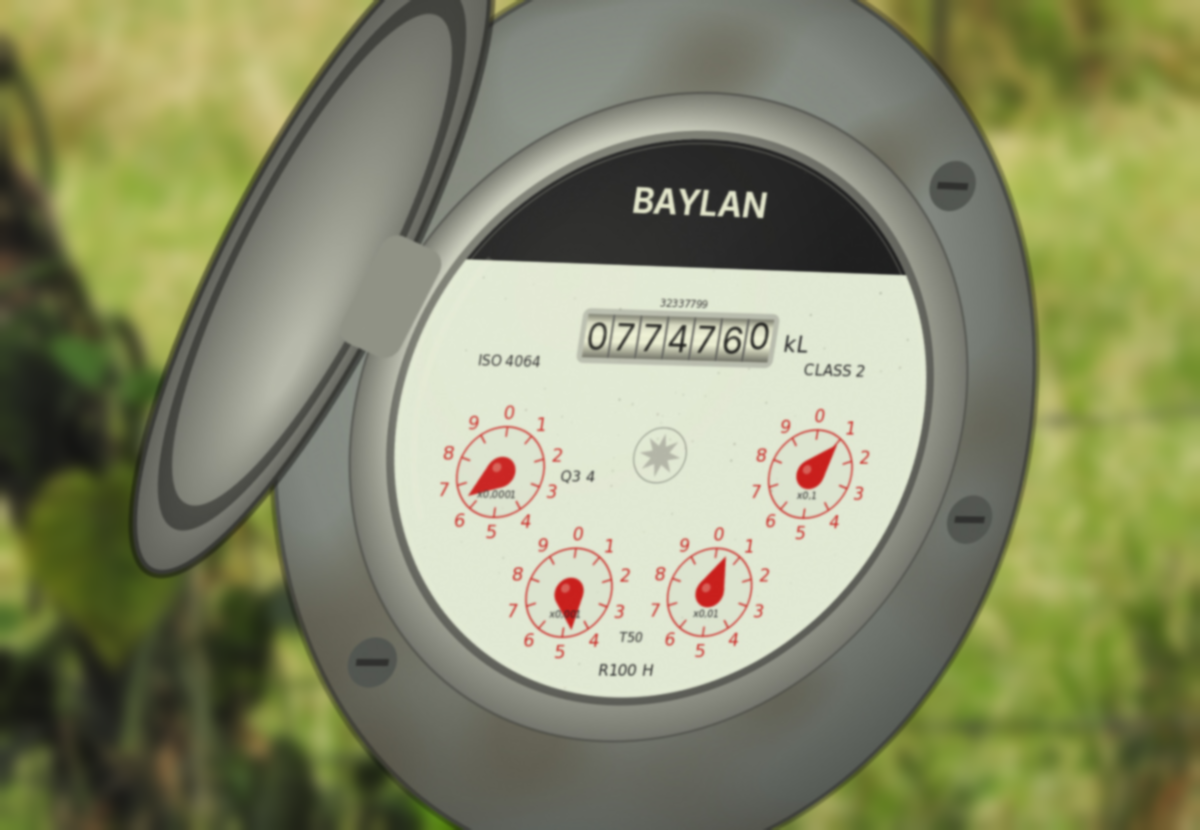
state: 774760.1046 kL
